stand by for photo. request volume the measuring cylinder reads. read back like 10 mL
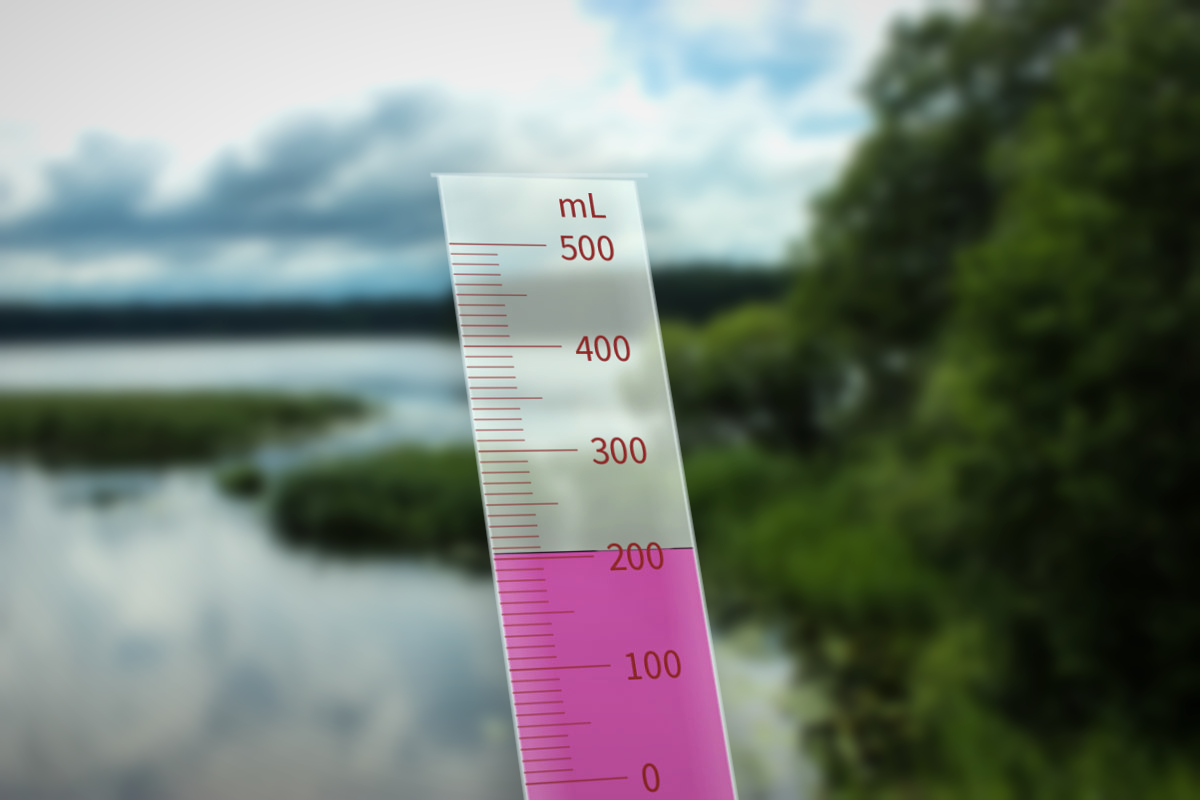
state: 205 mL
